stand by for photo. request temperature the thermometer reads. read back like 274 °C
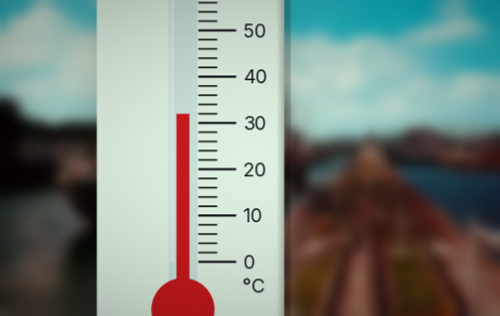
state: 32 °C
